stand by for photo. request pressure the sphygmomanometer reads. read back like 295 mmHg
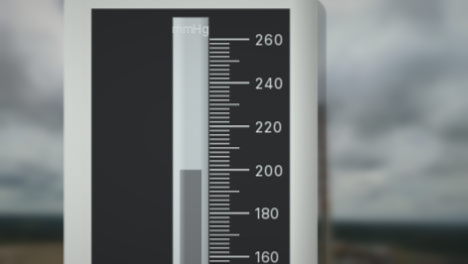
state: 200 mmHg
